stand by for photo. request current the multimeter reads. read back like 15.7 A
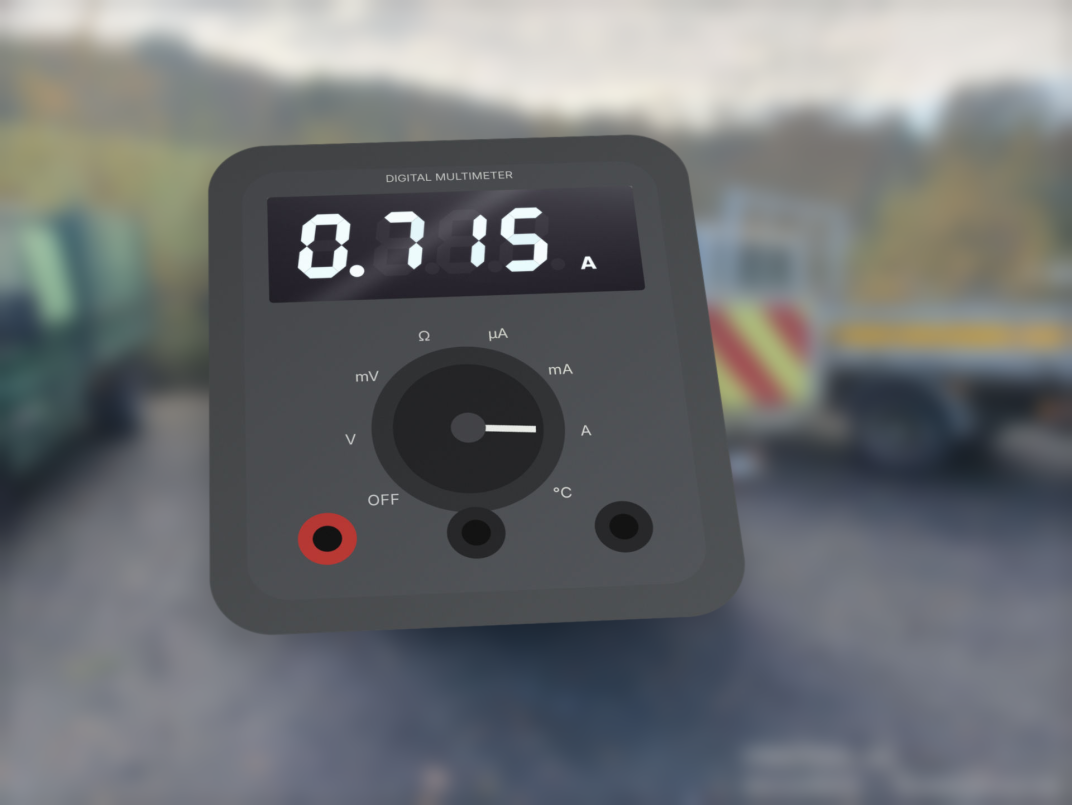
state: 0.715 A
